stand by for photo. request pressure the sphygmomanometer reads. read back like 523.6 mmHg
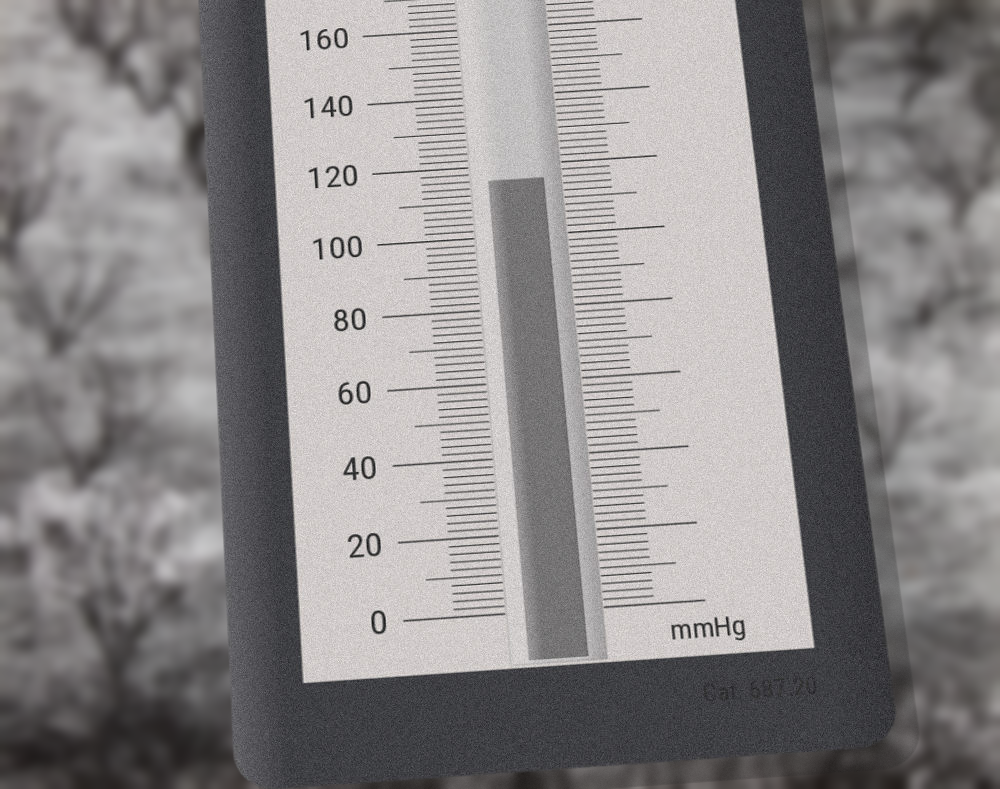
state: 116 mmHg
